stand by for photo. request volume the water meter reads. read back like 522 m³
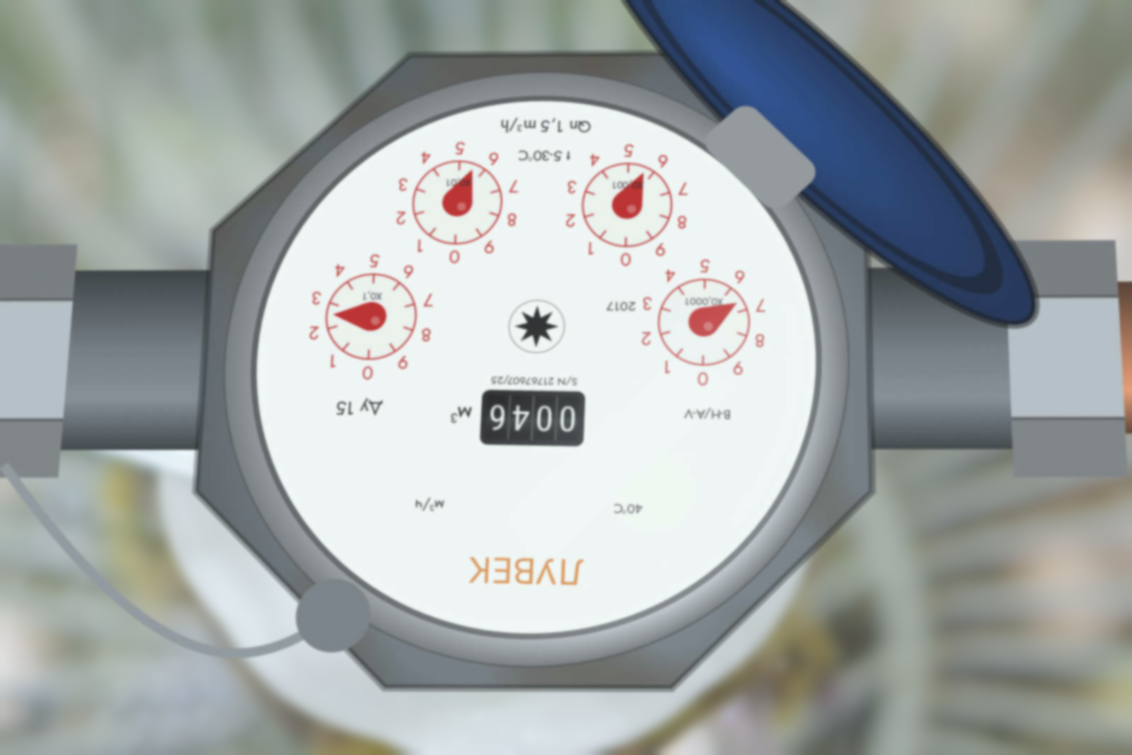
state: 46.2556 m³
